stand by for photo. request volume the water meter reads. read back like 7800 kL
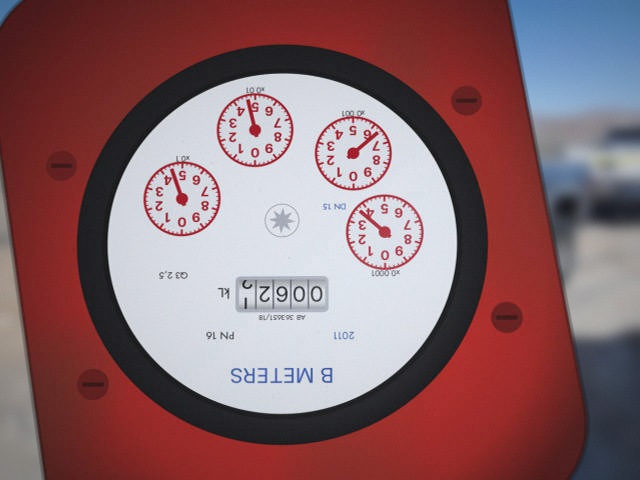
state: 621.4463 kL
